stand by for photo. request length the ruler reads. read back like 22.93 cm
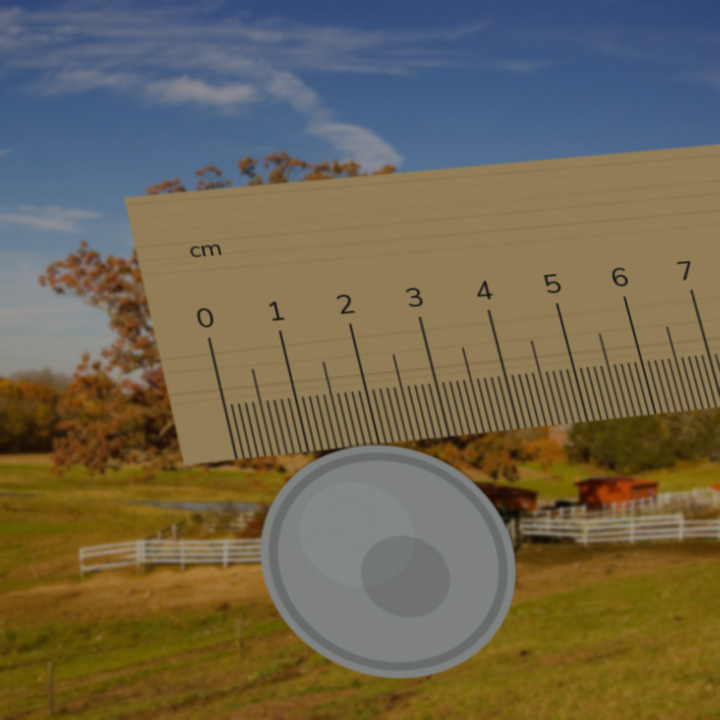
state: 3.5 cm
